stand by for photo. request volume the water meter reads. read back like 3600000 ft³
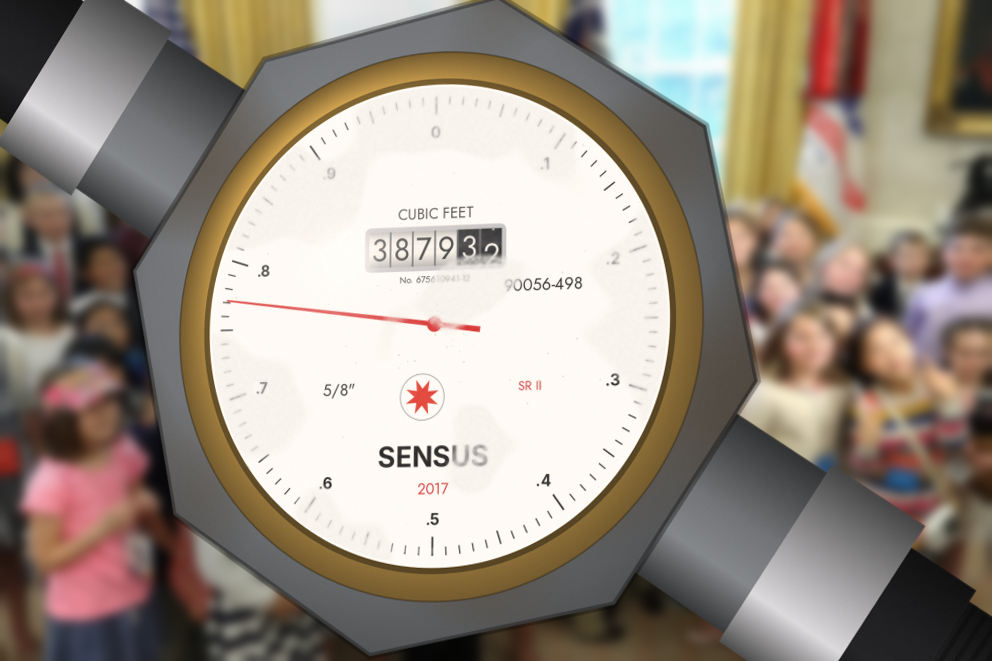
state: 387931.77 ft³
